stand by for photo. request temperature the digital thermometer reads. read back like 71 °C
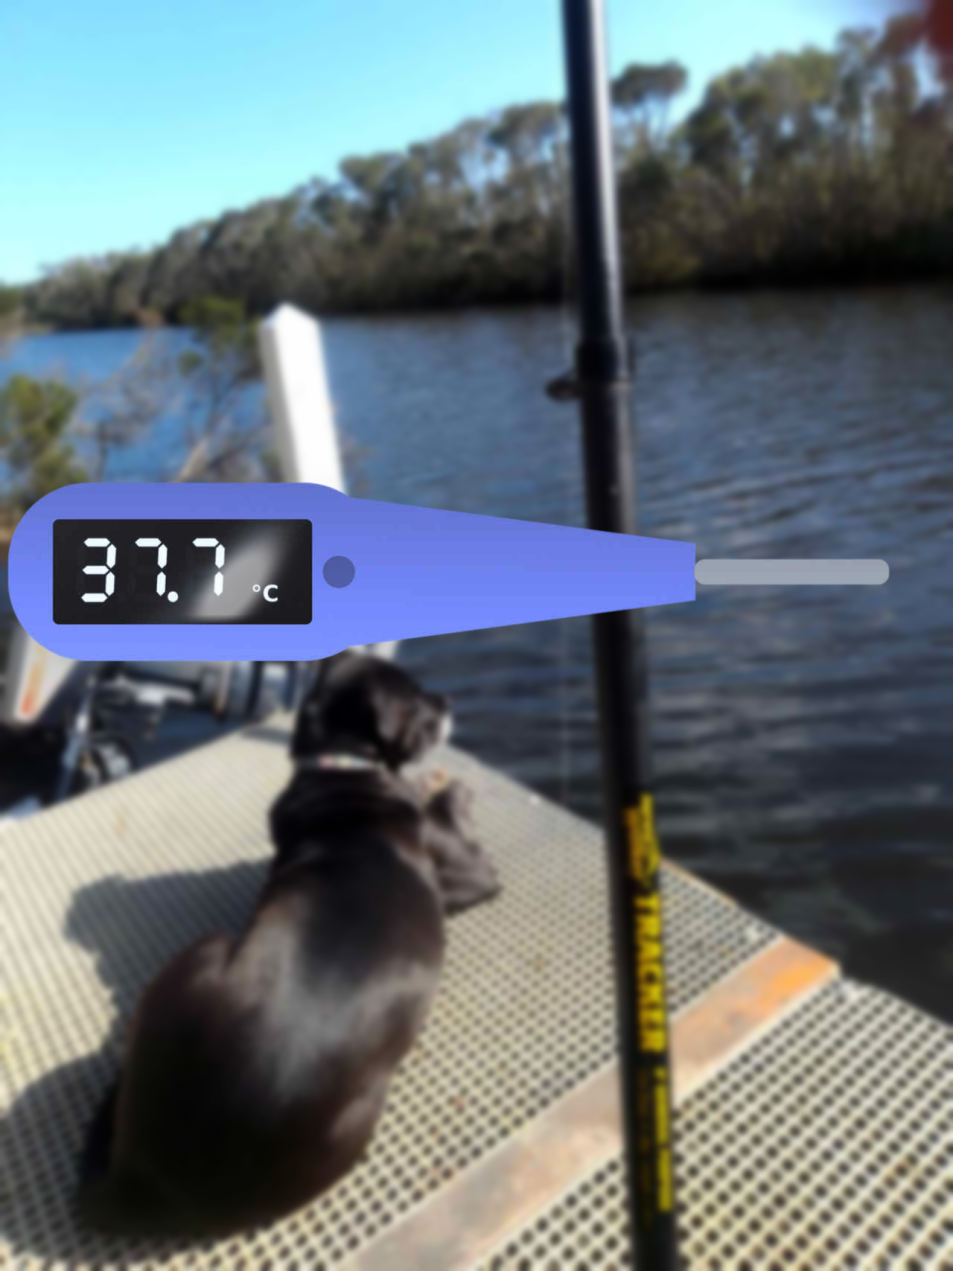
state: 37.7 °C
